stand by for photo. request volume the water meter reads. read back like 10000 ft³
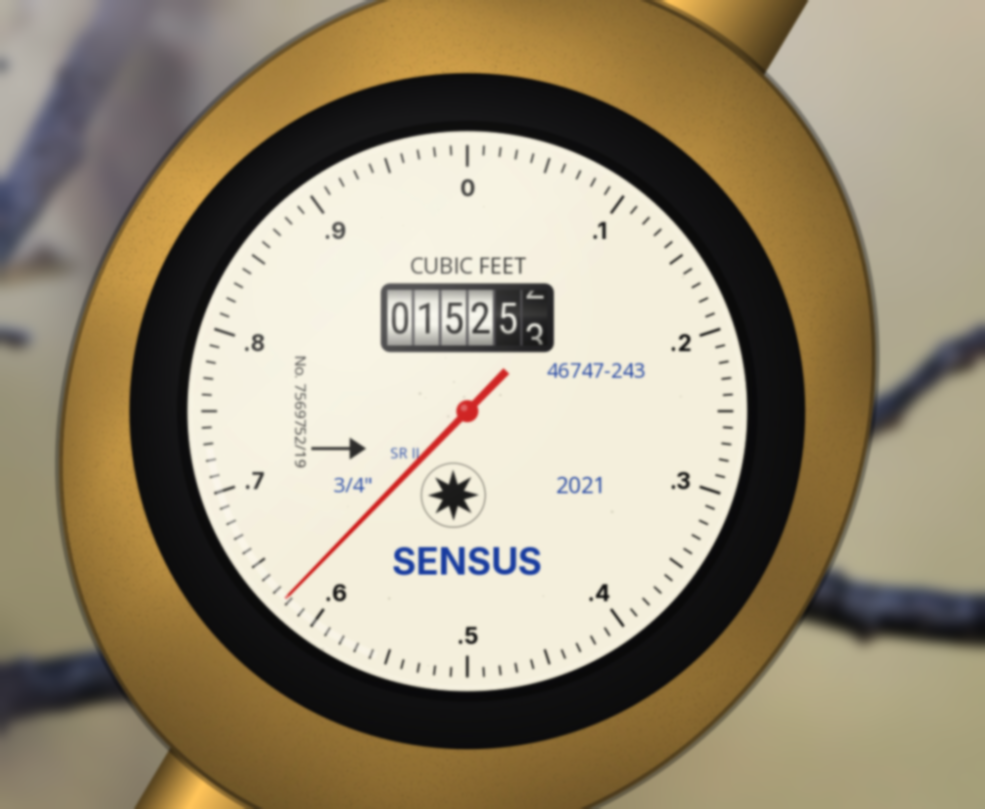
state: 15252.62 ft³
